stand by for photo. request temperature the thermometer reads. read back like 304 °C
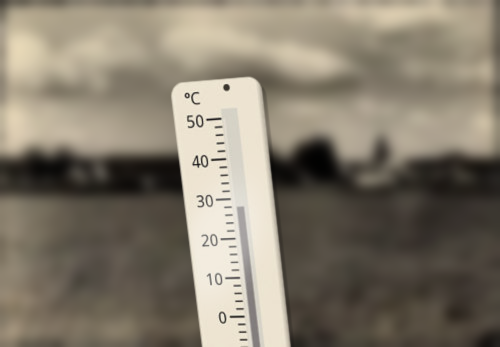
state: 28 °C
